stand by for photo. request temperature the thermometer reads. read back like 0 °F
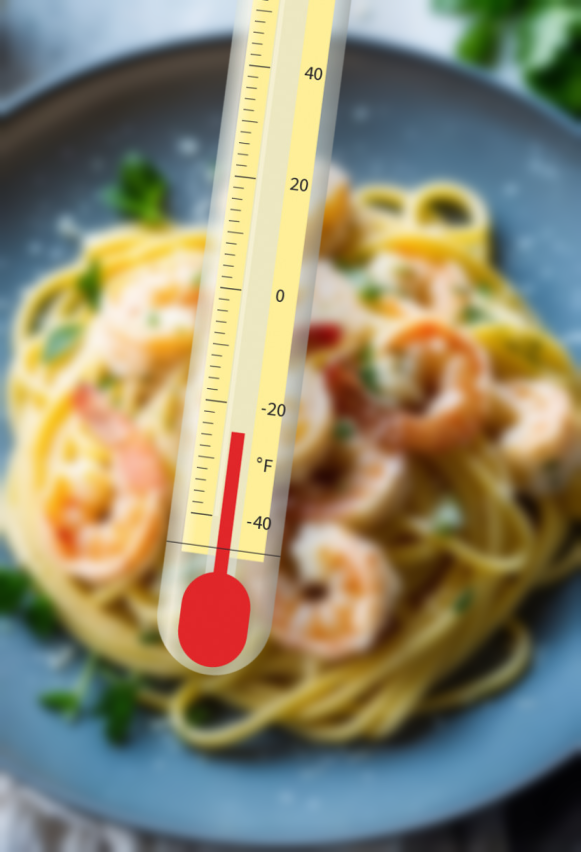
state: -25 °F
